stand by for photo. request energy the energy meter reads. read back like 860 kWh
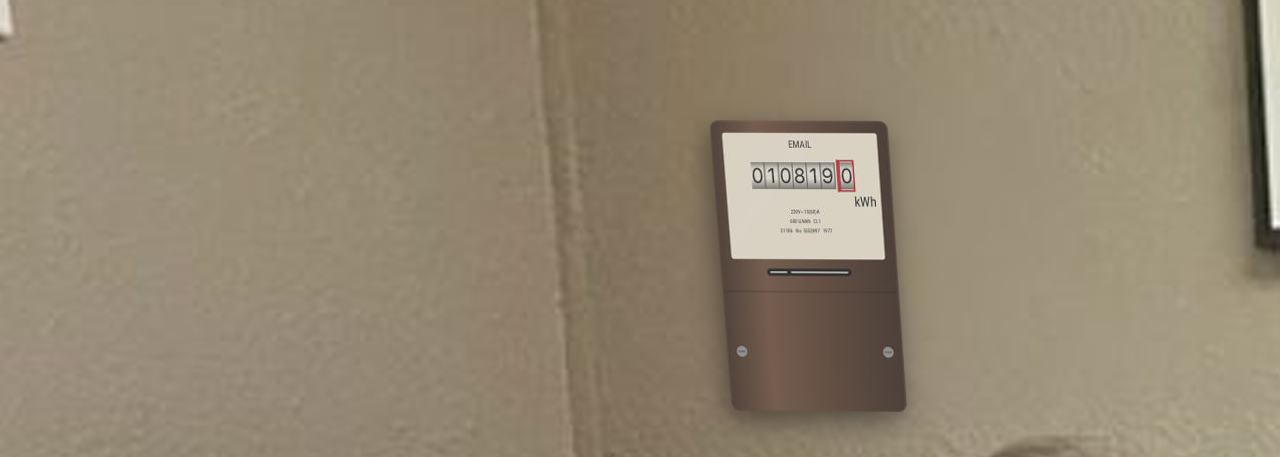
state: 10819.0 kWh
